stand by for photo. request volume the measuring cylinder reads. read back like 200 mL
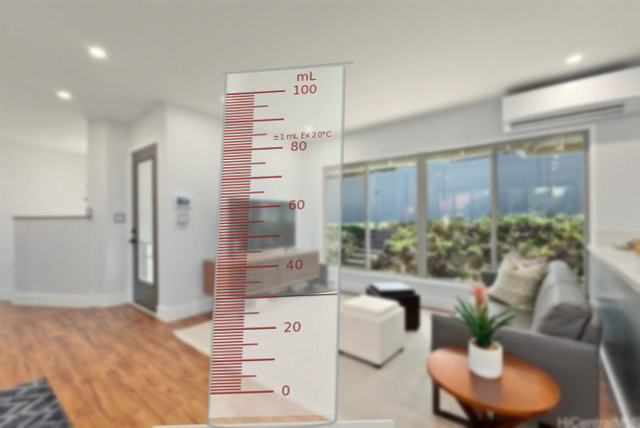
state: 30 mL
